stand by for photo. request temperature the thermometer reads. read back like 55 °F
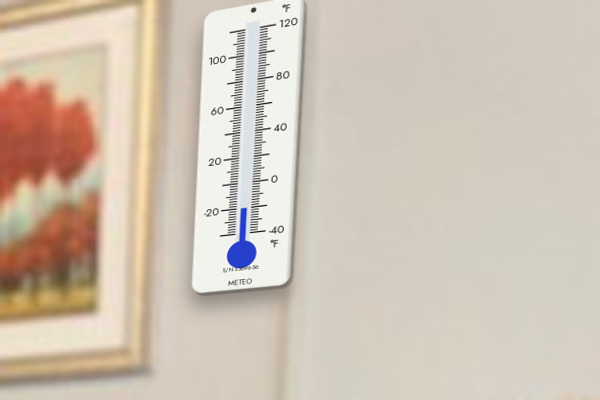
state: -20 °F
